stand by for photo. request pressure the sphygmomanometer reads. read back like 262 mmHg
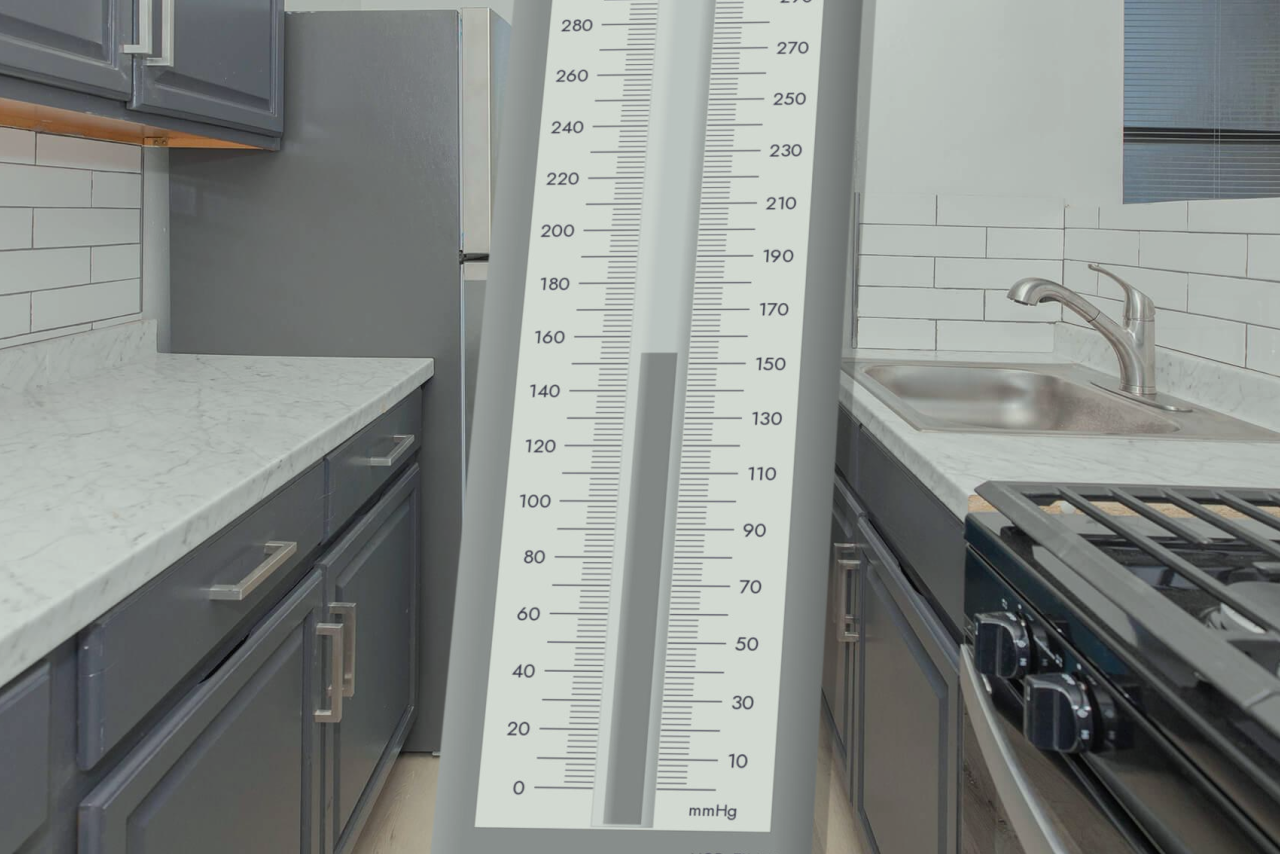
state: 154 mmHg
